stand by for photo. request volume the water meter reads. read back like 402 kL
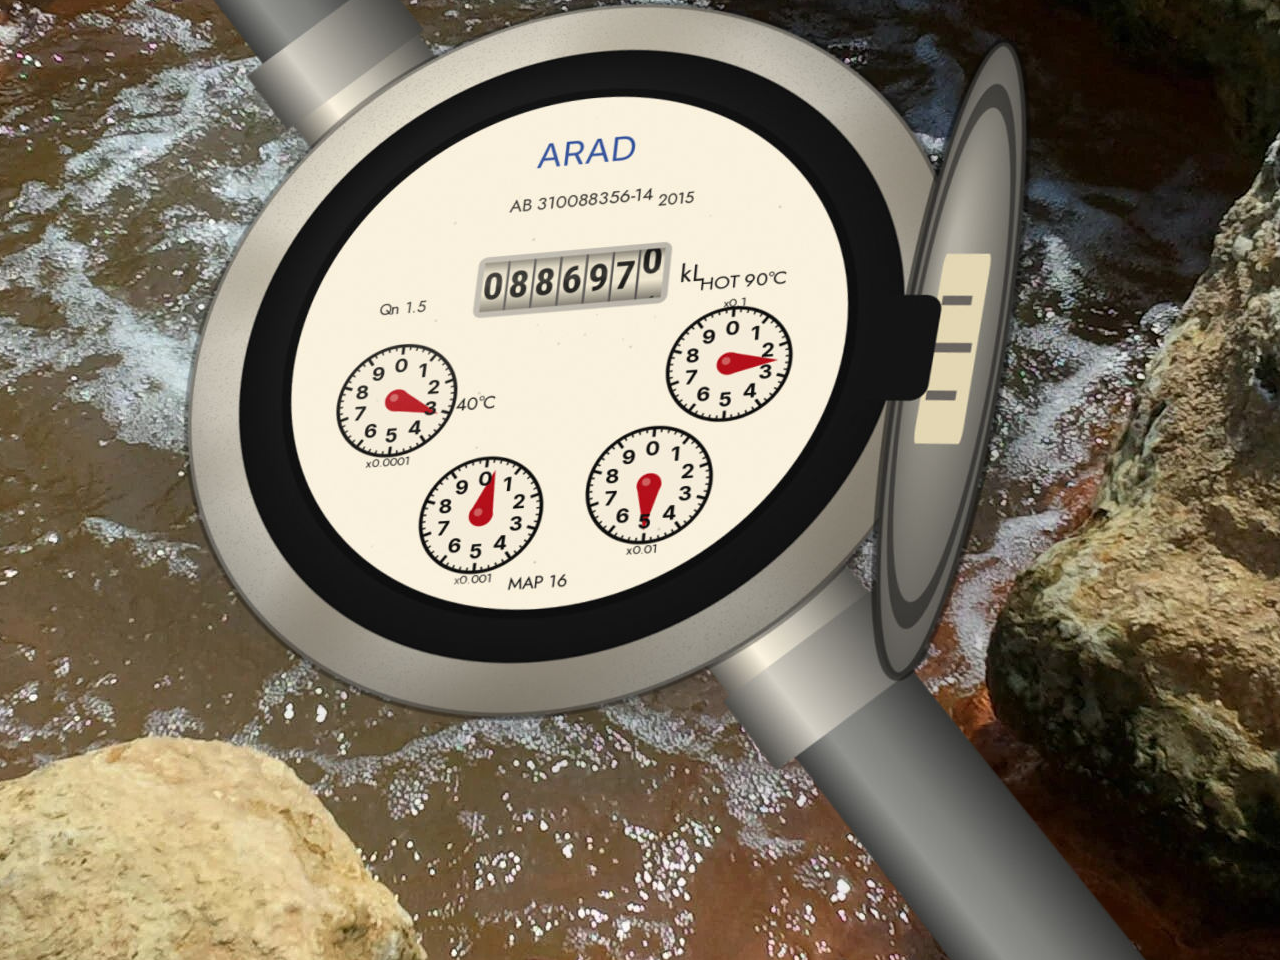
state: 886970.2503 kL
